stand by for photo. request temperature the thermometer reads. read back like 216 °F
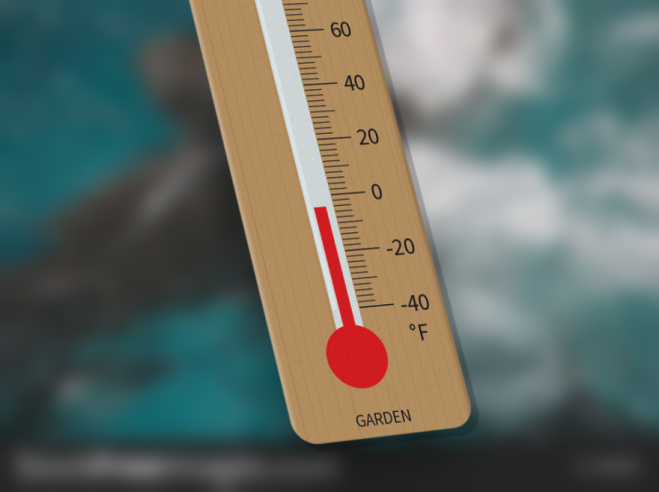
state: -4 °F
